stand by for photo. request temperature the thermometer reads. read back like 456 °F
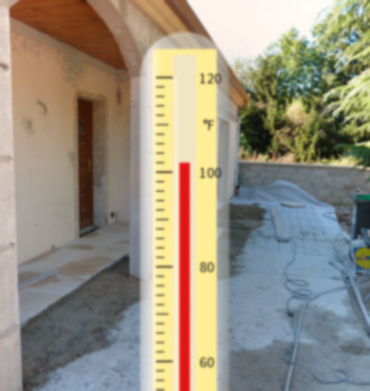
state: 102 °F
